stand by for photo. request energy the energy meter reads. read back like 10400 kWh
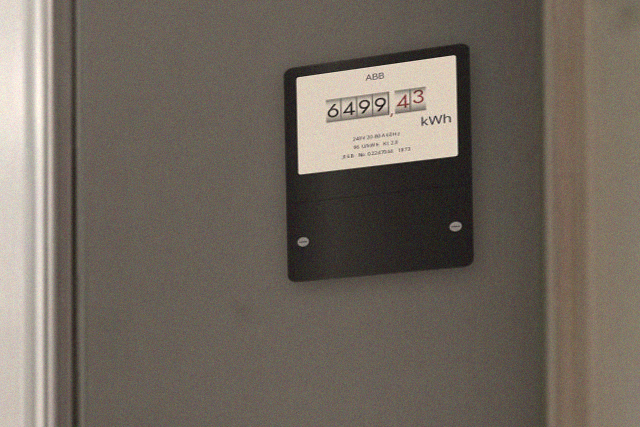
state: 6499.43 kWh
